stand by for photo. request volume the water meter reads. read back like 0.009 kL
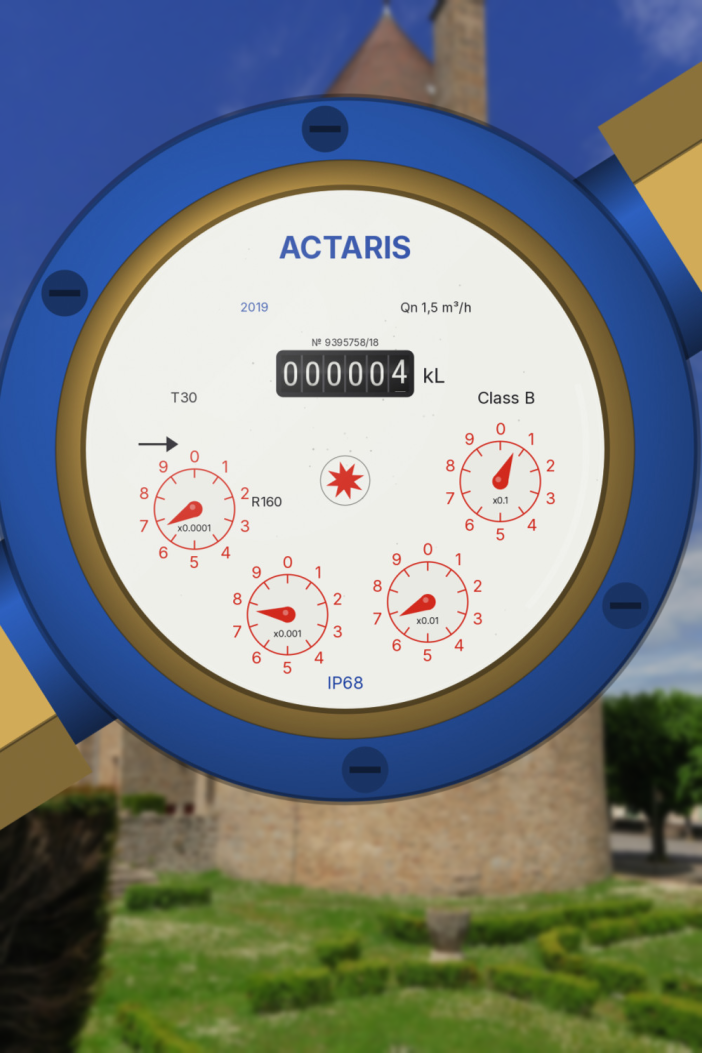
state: 4.0676 kL
